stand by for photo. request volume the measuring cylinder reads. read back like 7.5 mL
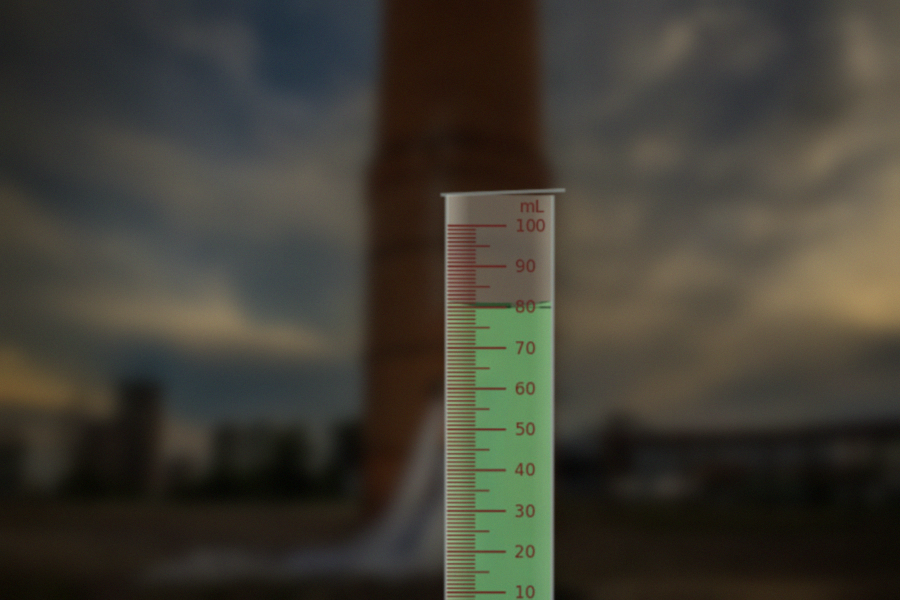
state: 80 mL
